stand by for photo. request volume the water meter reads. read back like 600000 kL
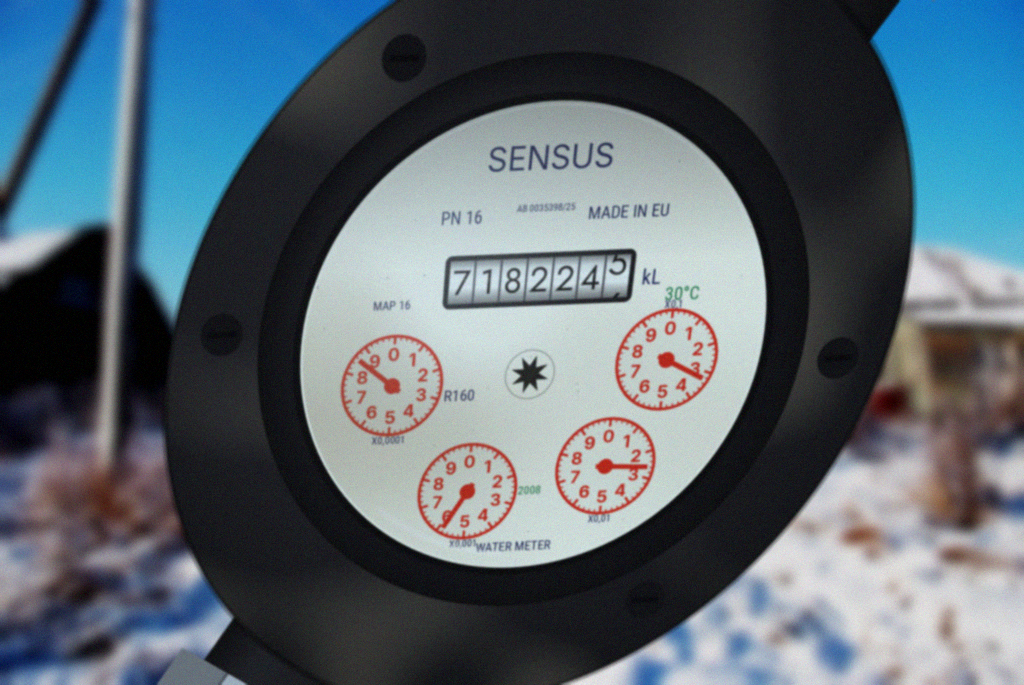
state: 7182245.3258 kL
